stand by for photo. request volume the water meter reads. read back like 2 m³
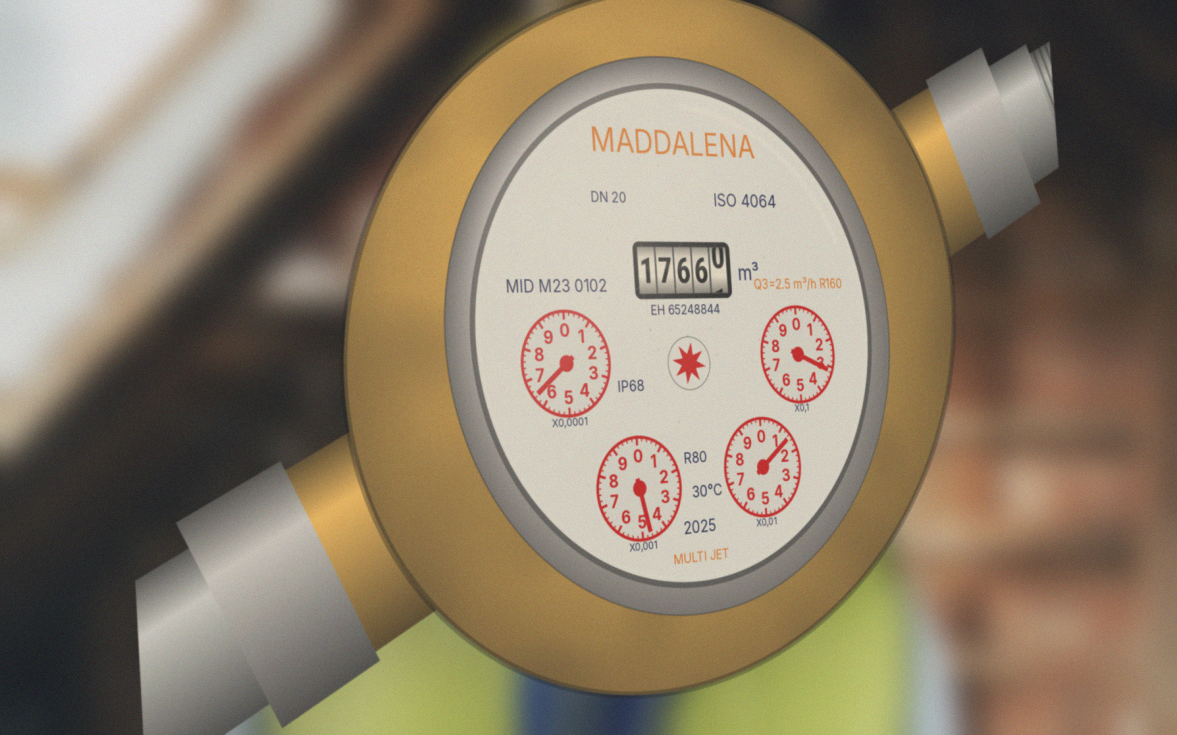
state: 17660.3146 m³
